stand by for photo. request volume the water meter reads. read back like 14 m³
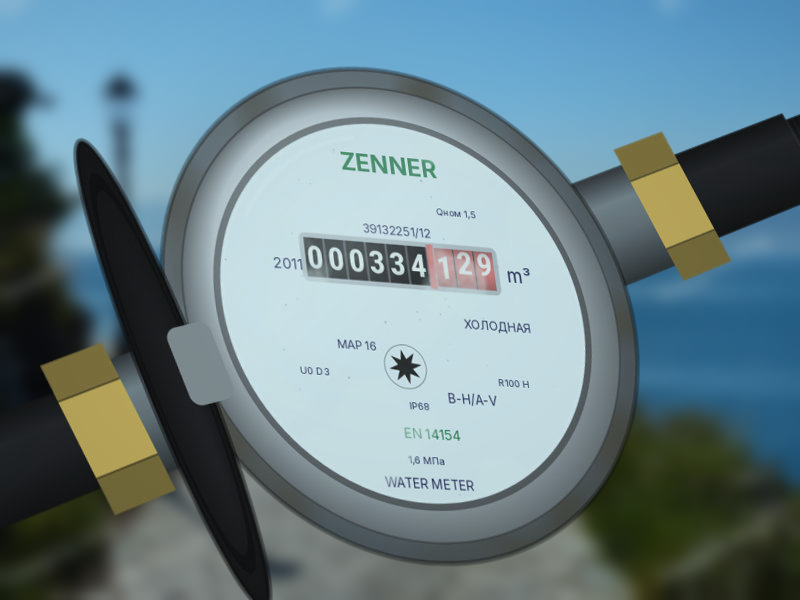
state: 334.129 m³
